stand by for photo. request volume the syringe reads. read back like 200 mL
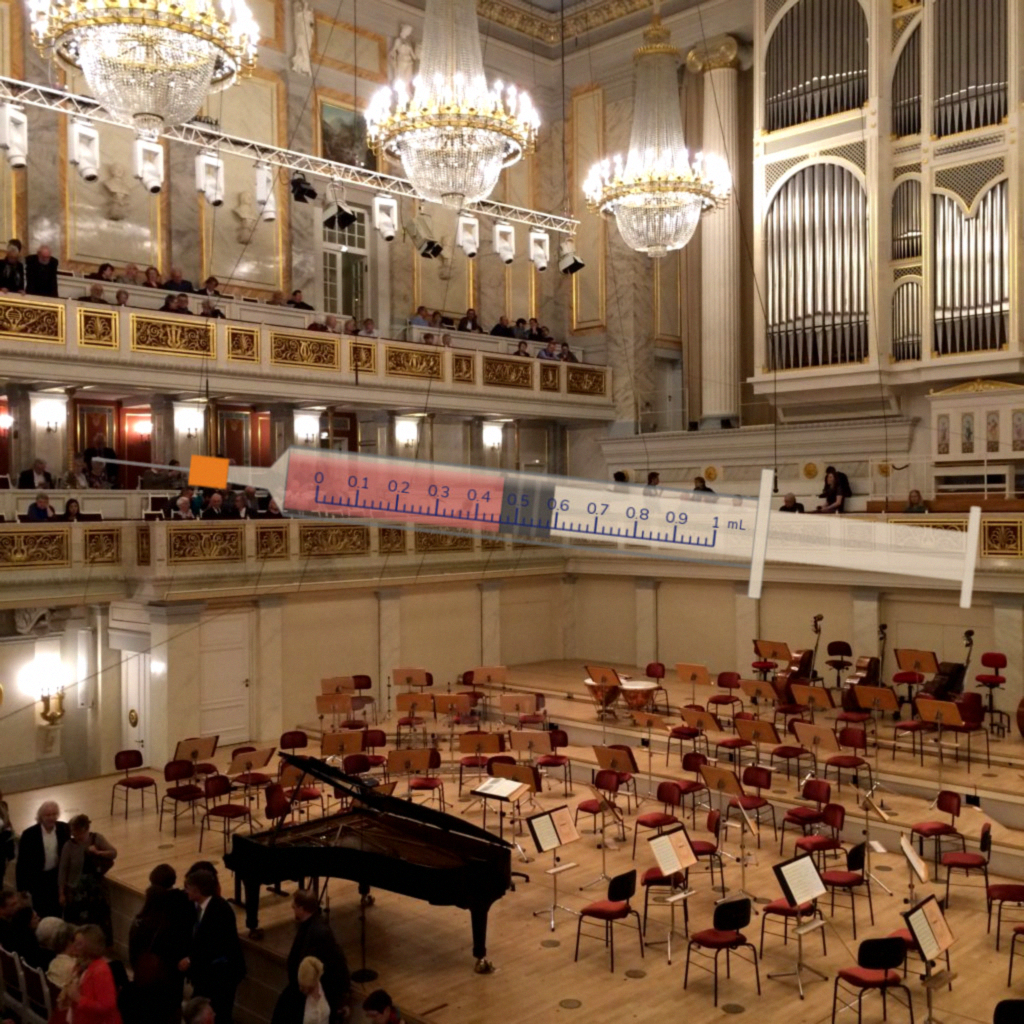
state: 0.46 mL
